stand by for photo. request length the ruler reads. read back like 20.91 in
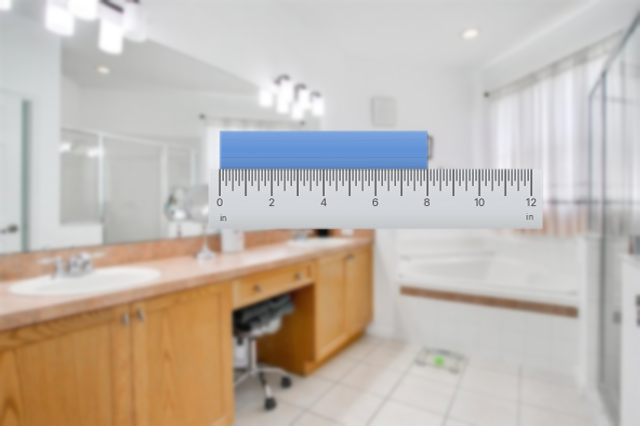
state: 8 in
